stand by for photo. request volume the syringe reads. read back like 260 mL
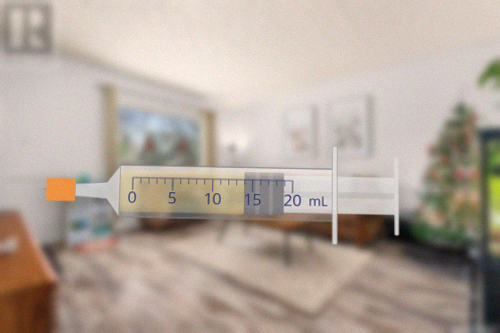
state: 14 mL
